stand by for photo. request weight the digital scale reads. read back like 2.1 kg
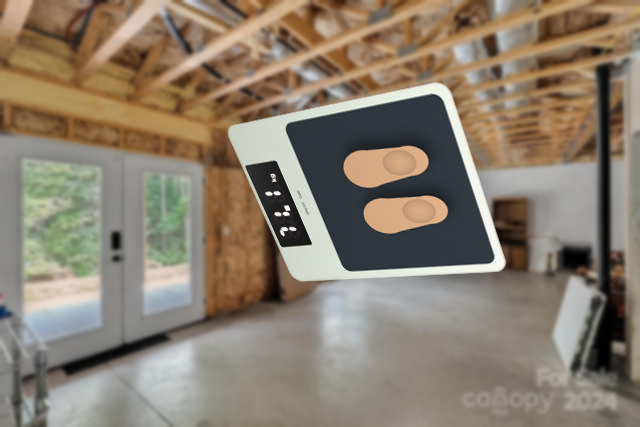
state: 71.1 kg
